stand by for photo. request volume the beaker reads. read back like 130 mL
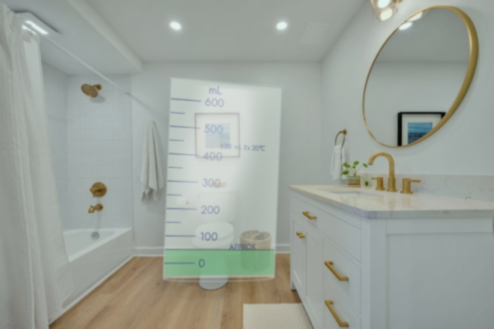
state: 50 mL
